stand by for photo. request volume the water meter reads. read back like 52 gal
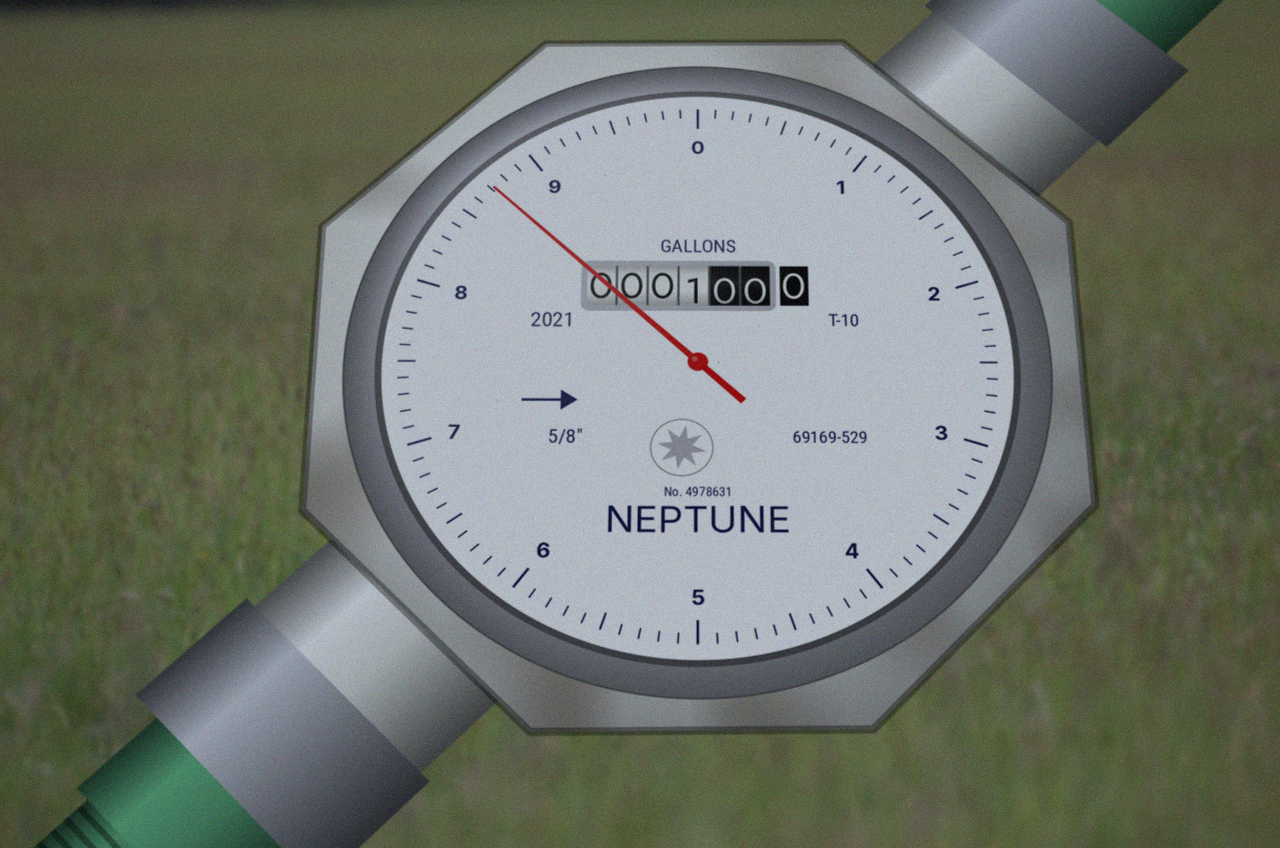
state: 998.7 gal
